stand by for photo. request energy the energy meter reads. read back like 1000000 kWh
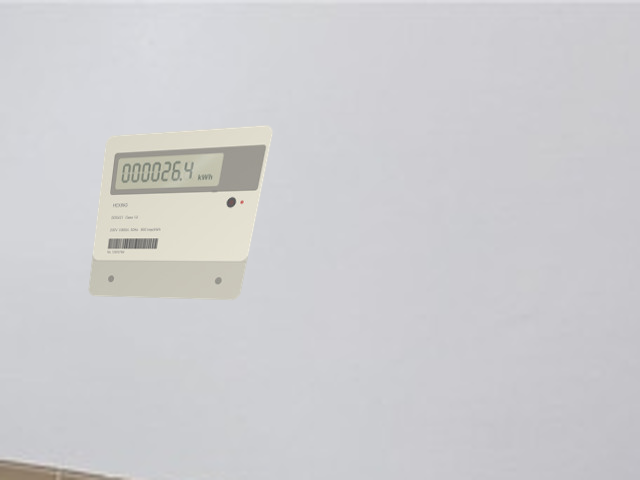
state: 26.4 kWh
